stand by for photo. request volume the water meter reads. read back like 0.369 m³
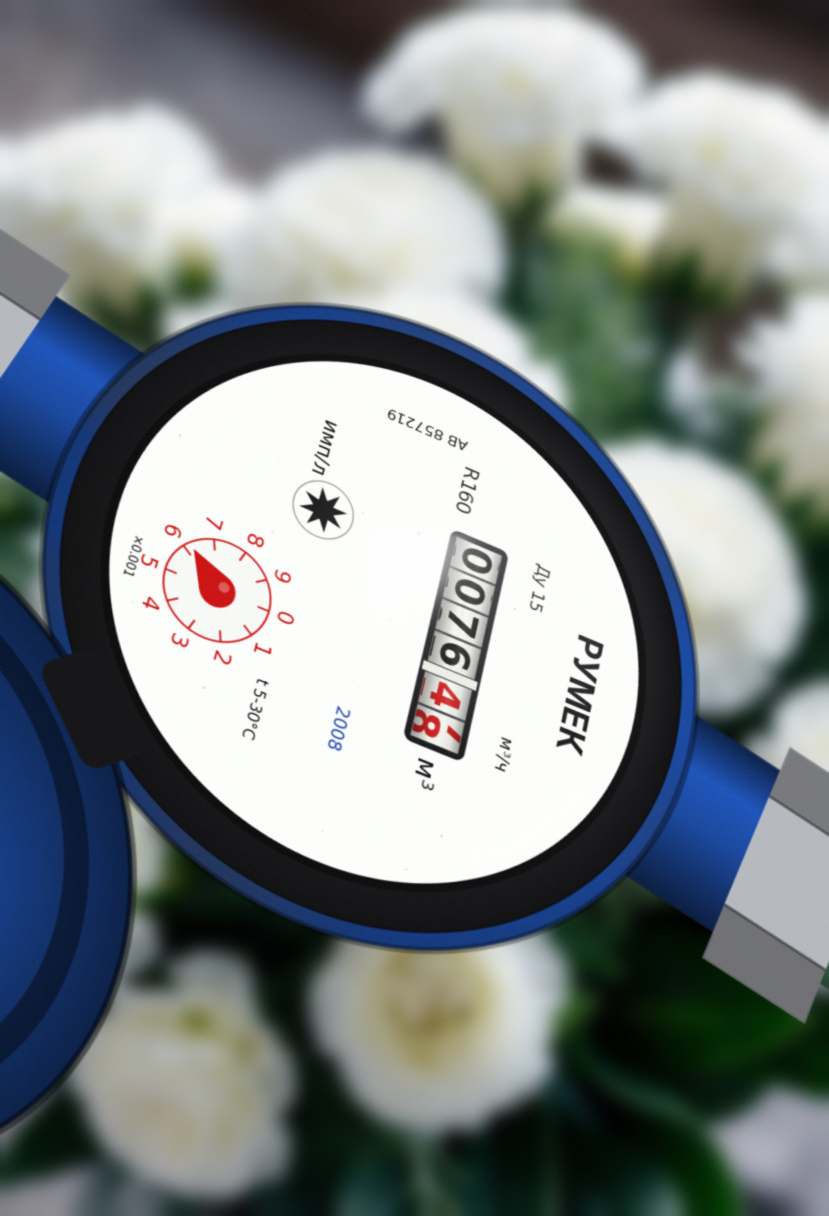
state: 76.476 m³
